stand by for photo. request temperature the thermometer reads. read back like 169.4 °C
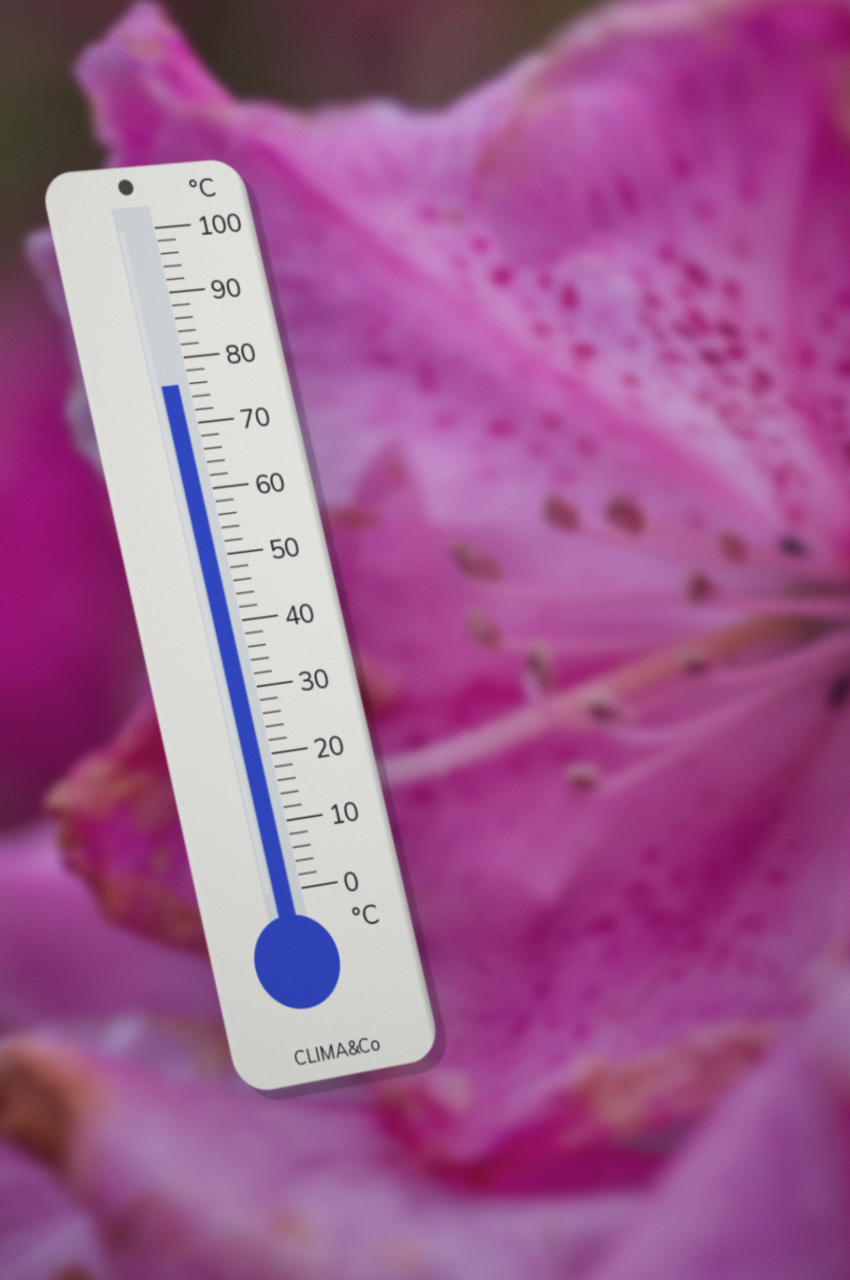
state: 76 °C
